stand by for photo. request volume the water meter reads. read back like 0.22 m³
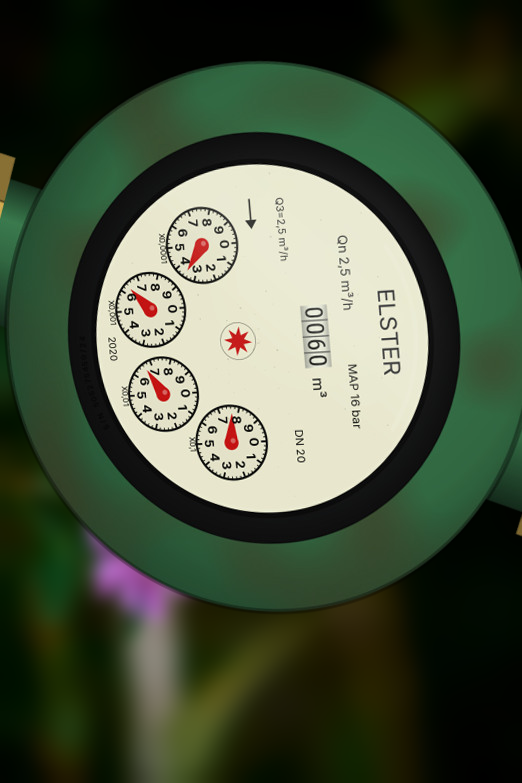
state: 60.7663 m³
